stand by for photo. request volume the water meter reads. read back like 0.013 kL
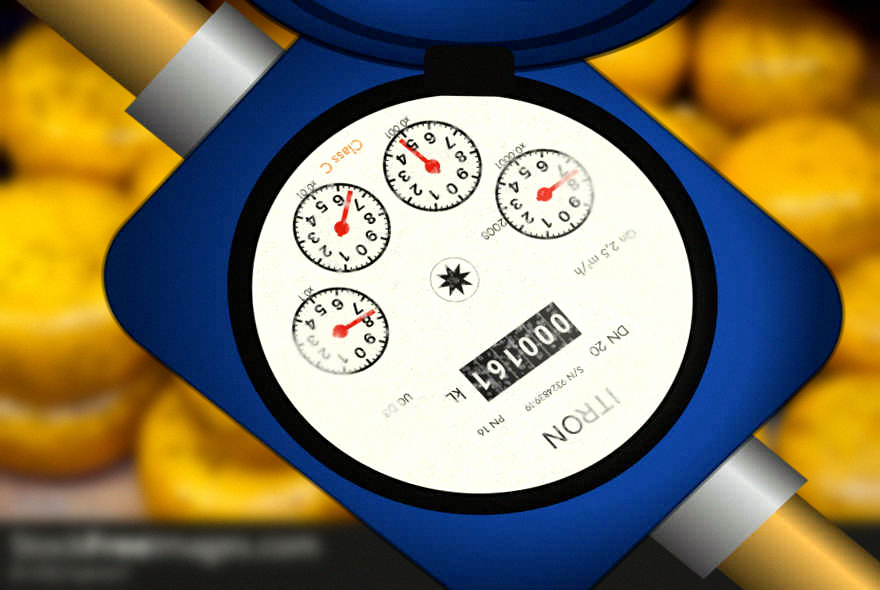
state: 161.7647 kL
